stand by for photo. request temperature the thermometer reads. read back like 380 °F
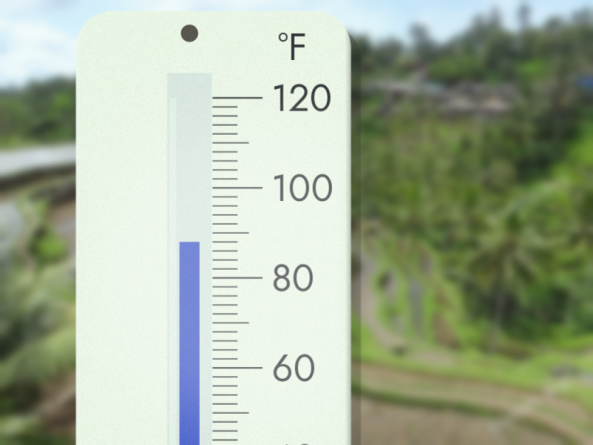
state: 88 °F
